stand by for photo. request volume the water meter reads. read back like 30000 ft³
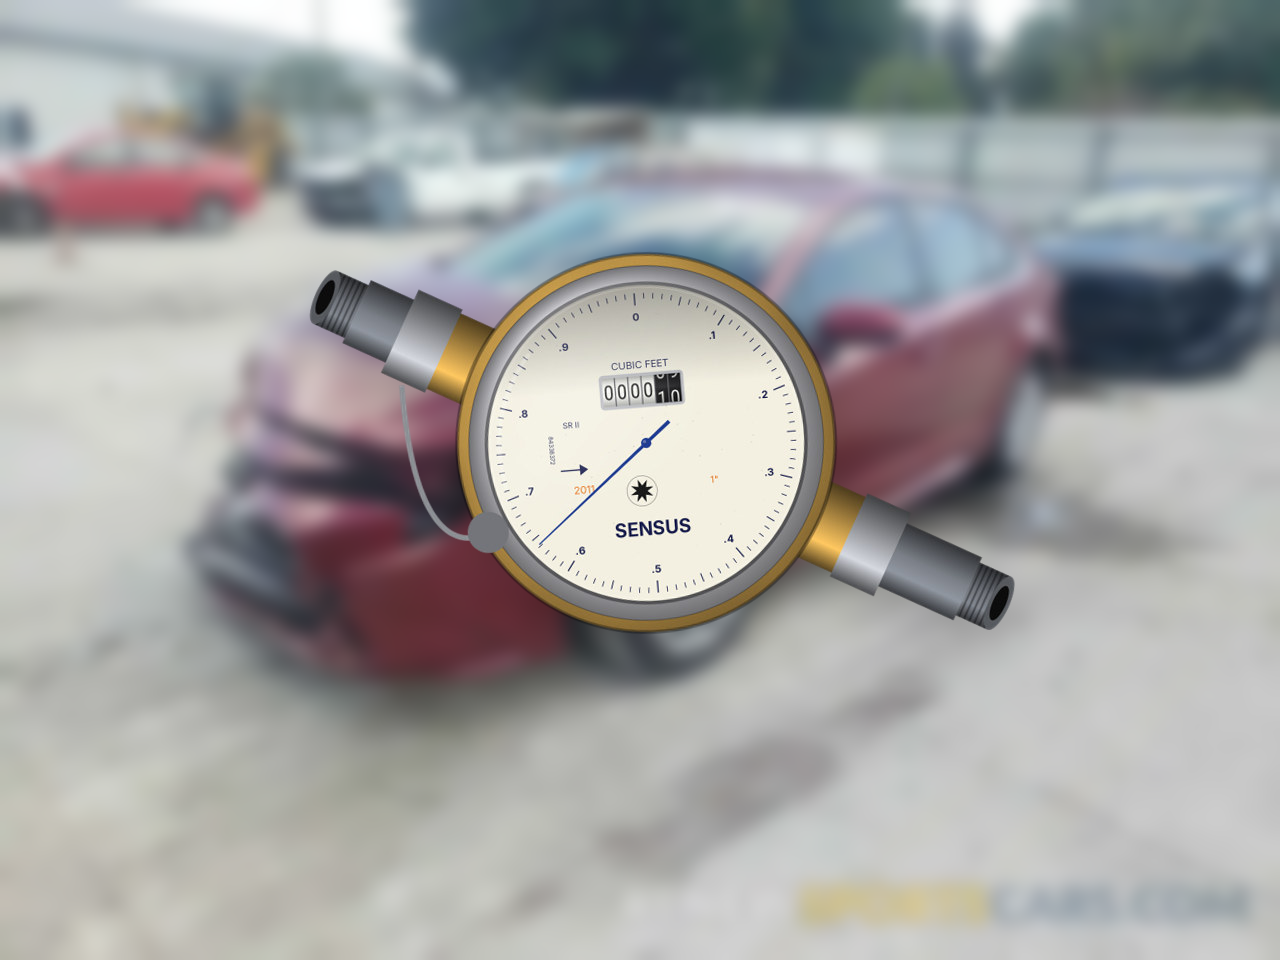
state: 9.64 ft³
